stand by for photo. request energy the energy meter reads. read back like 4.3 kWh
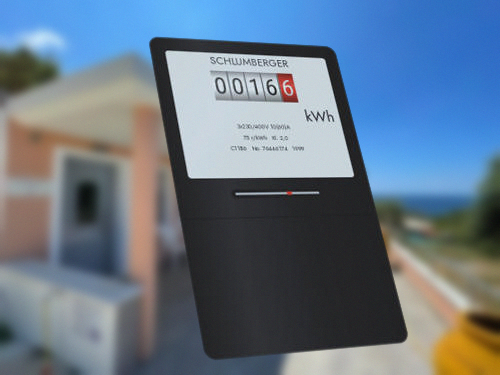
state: 16.6 kWh
